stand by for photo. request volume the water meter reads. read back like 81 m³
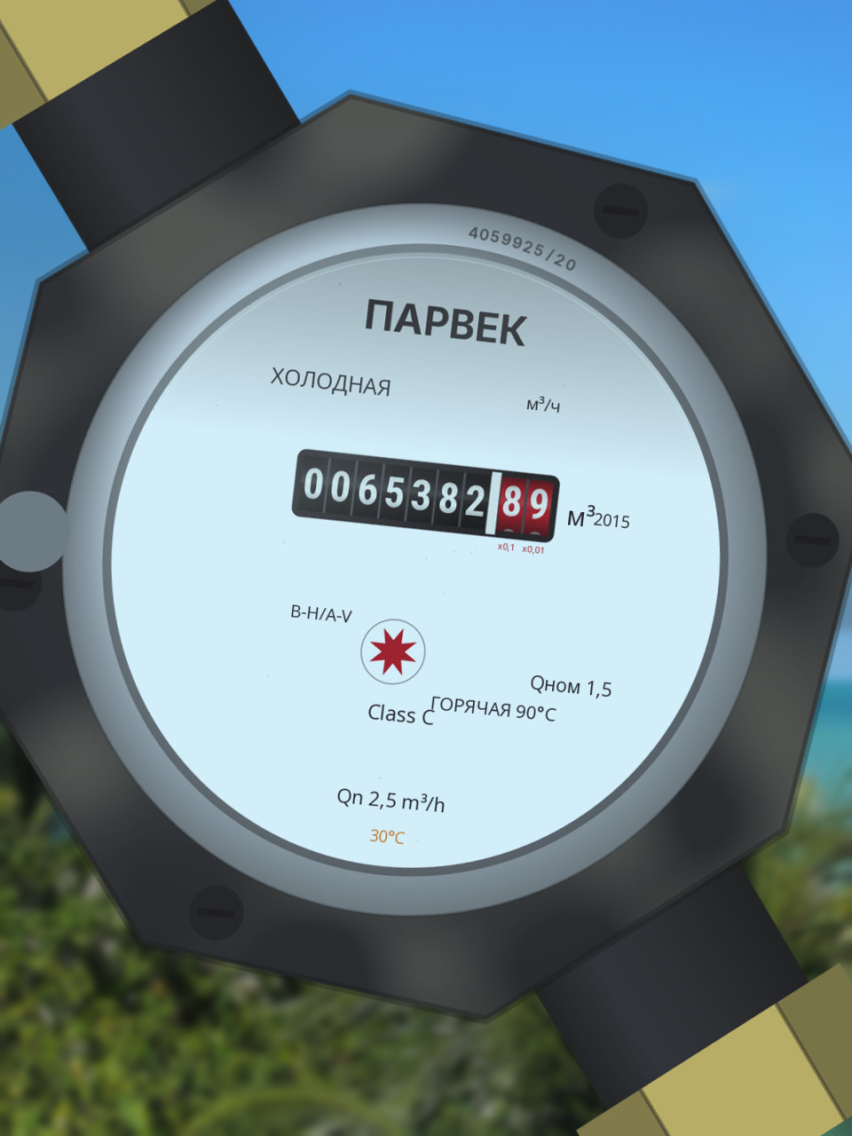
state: 65382.89 m³
